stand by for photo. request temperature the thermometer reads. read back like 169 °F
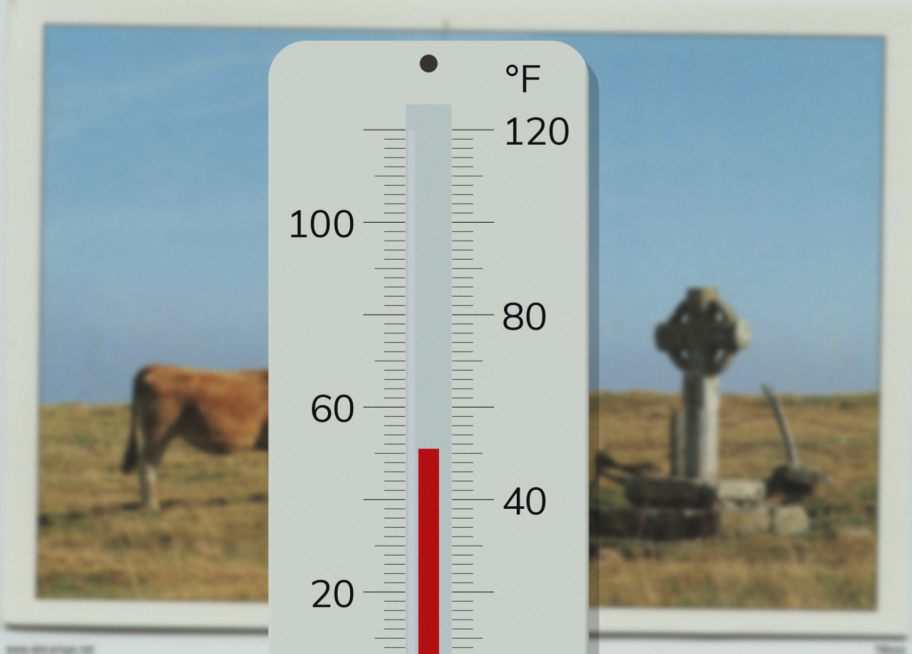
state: 51 °F
